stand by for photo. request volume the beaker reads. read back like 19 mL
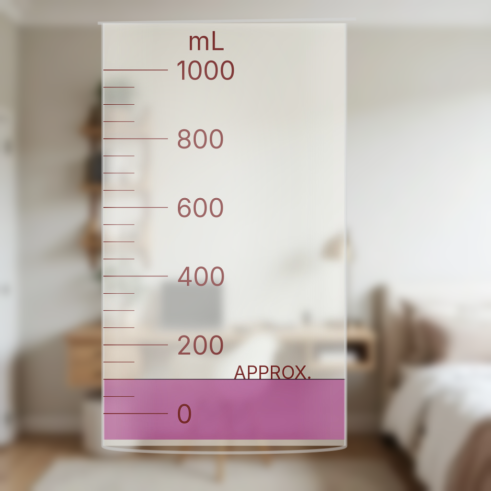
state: 100 mL
